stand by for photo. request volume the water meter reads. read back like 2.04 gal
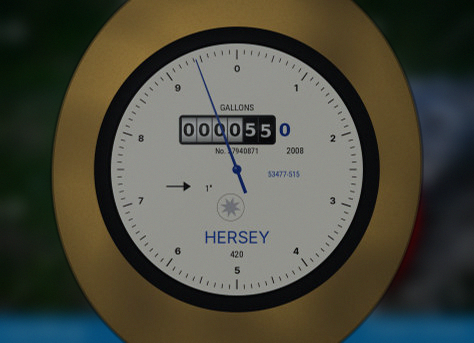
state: 549.4 gal
